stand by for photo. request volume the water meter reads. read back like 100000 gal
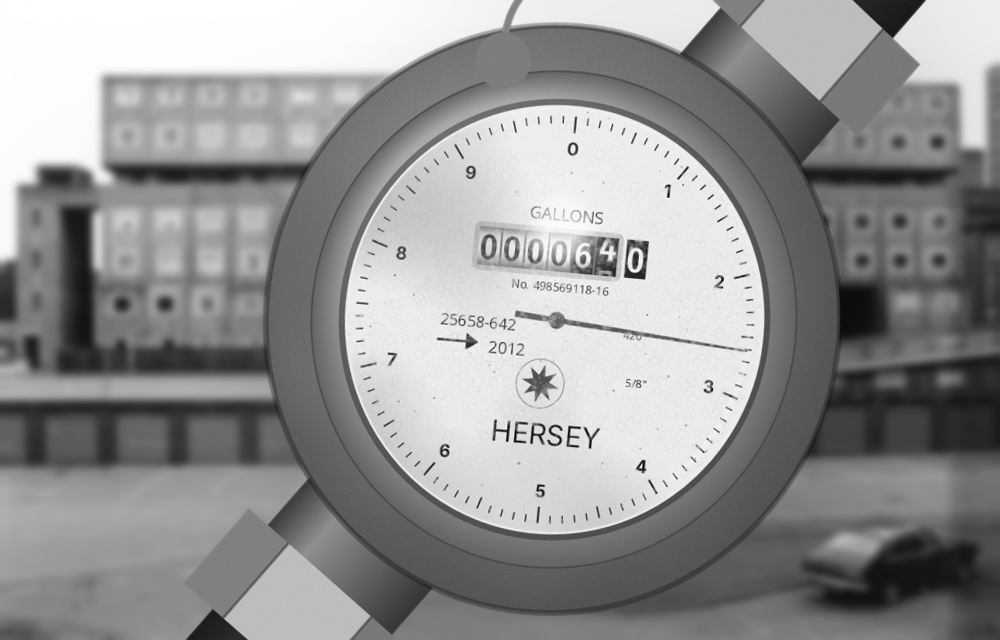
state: 642.6 gal
